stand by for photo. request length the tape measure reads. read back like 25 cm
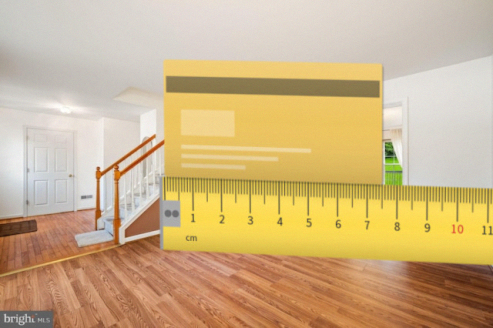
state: 7.5 cm
